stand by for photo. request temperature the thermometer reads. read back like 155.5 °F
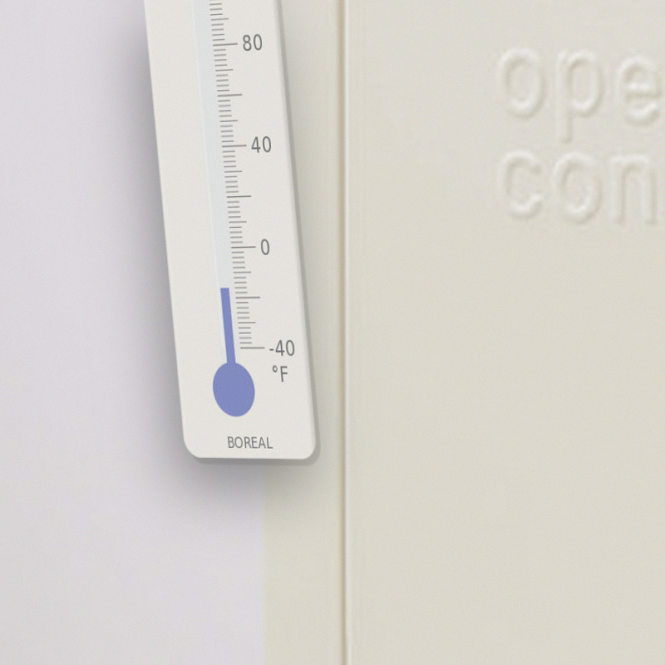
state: -16 °F
